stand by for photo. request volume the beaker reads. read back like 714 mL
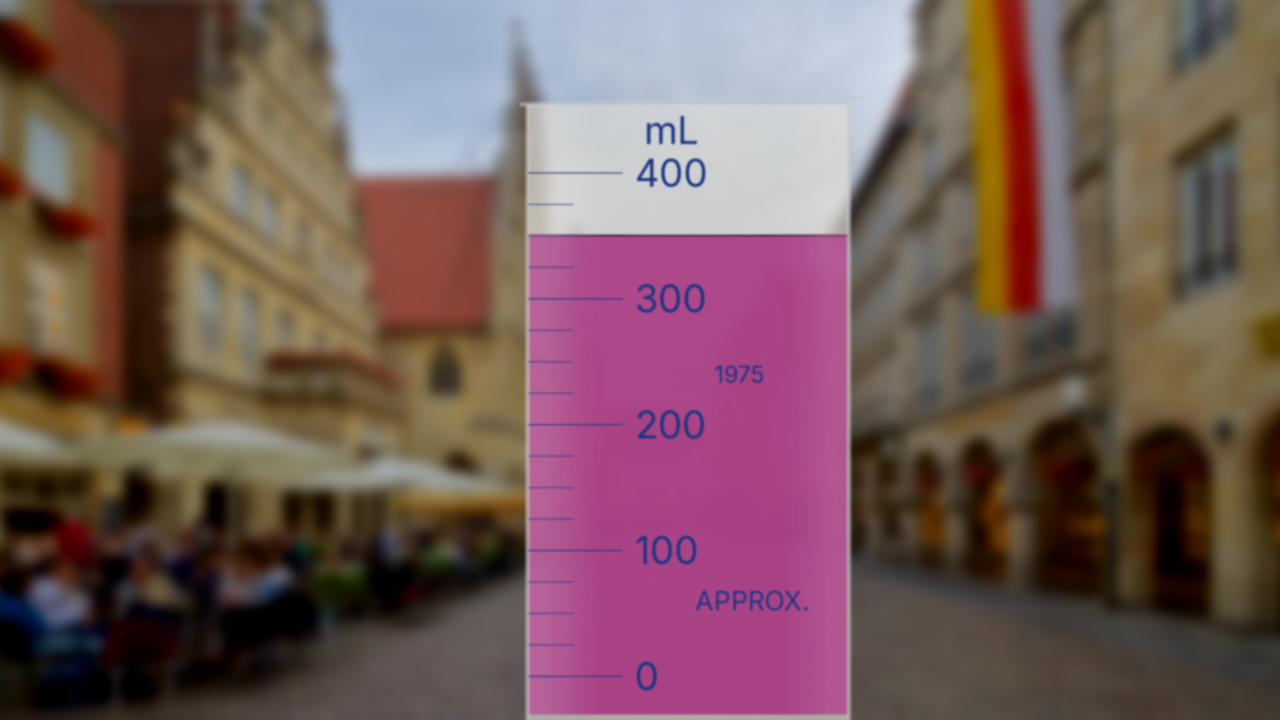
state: 350 mL
